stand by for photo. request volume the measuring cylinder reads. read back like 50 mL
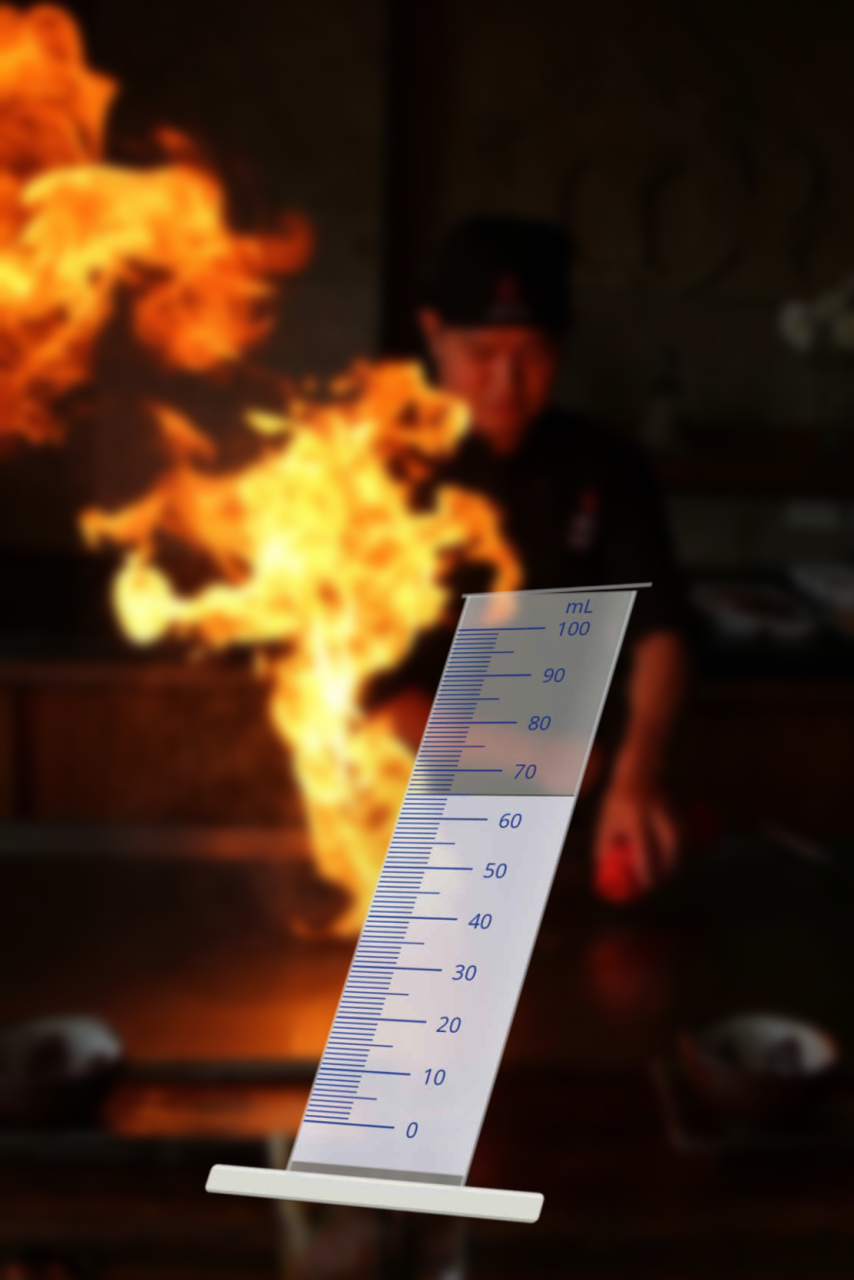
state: 65 mL
